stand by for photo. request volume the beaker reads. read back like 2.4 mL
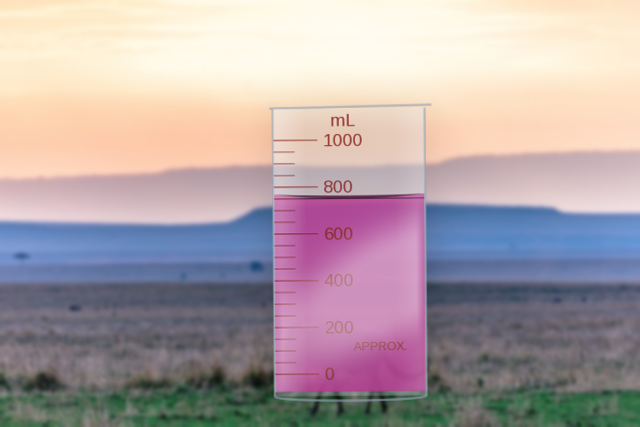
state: 750 mL
